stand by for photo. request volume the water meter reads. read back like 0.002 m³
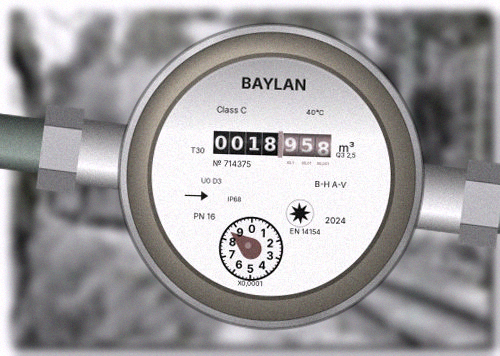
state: 18.9578 m³
